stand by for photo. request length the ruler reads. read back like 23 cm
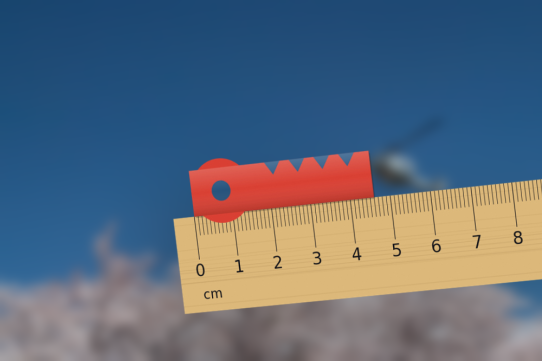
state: 4.6 cm
